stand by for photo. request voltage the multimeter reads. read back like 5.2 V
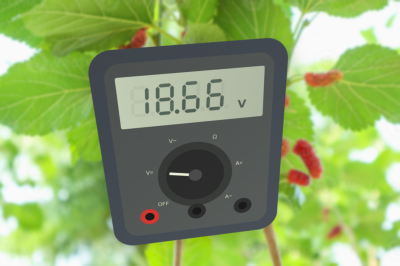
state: 18.66 V
